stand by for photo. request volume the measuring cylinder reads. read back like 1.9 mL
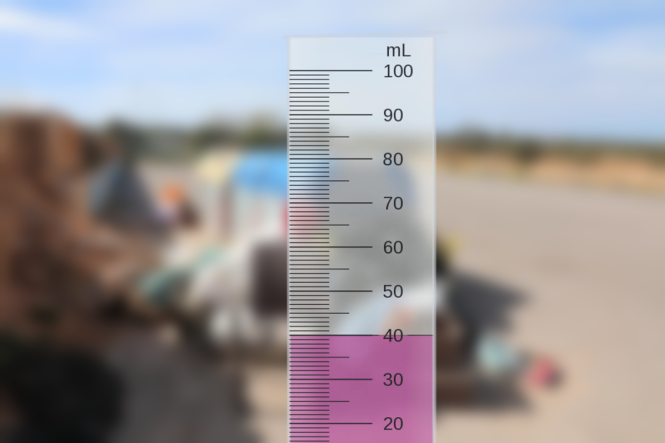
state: 40 mL
